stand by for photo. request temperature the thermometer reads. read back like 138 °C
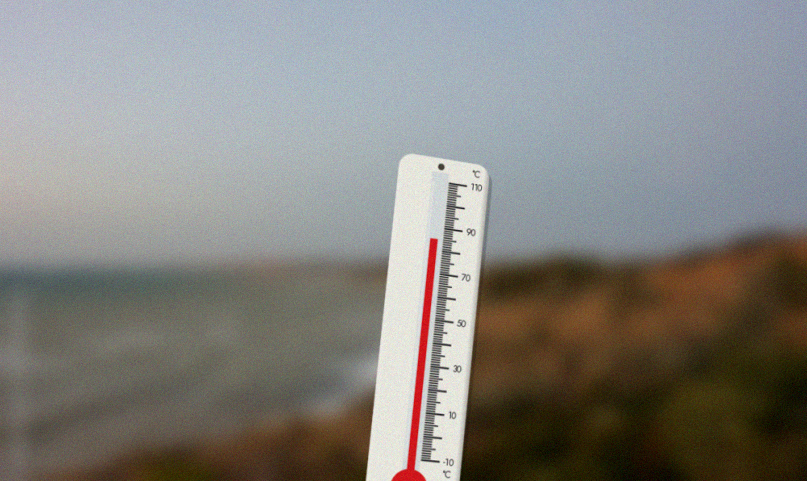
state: 85 °C
